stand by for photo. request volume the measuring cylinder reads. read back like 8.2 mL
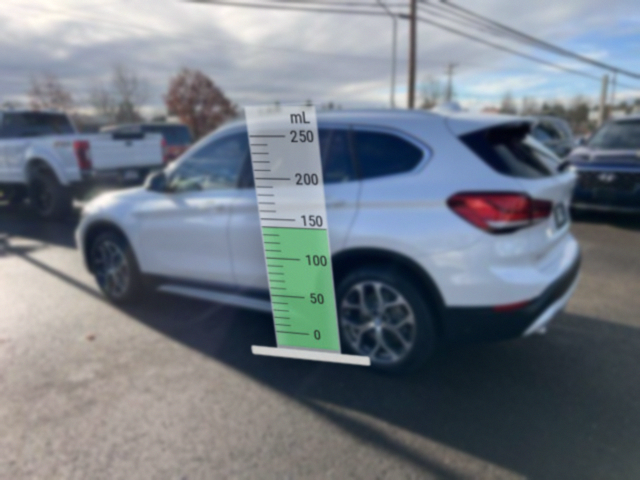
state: 140 mL
